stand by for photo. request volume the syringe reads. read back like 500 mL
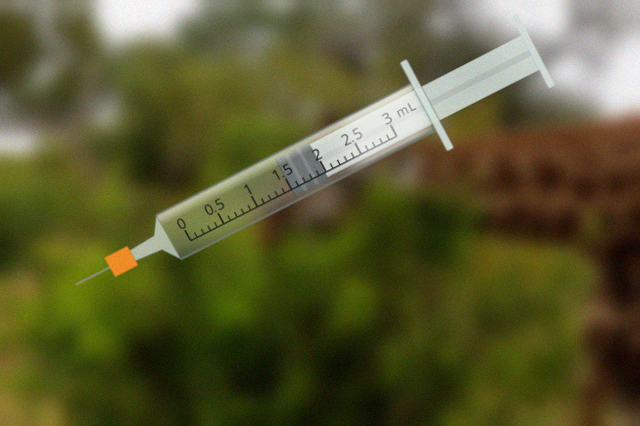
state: 1.5 mL
